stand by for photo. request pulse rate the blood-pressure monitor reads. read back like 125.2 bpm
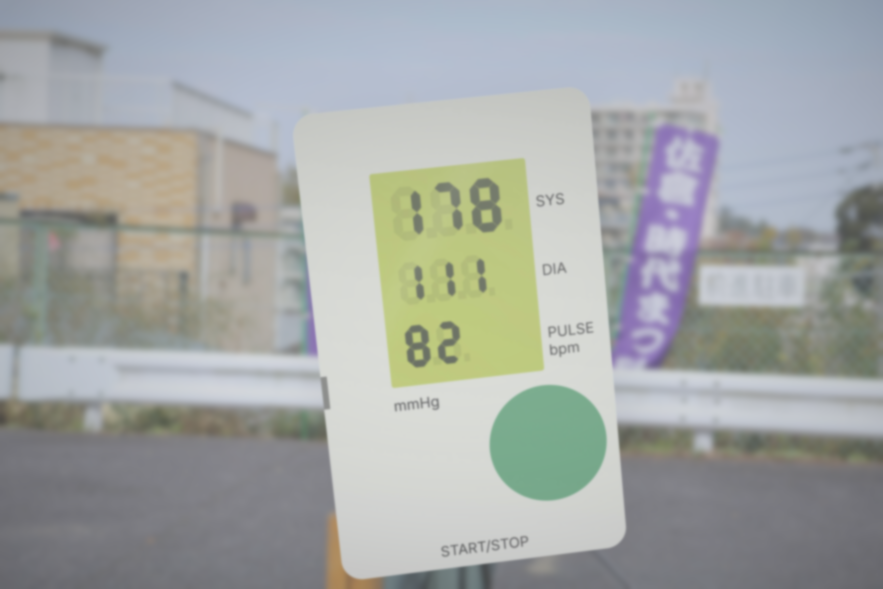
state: 82 bpm
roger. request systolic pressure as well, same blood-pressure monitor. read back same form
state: 178 mmHg
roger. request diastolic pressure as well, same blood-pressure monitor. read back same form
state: 111 mmHg
